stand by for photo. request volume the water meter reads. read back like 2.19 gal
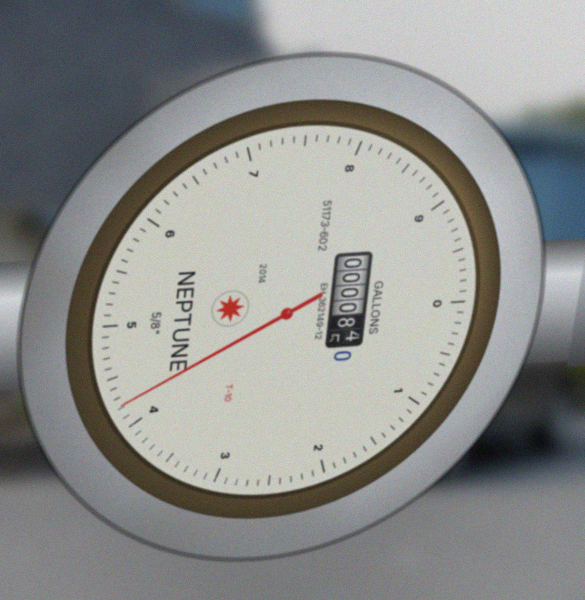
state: 844.2 gal
